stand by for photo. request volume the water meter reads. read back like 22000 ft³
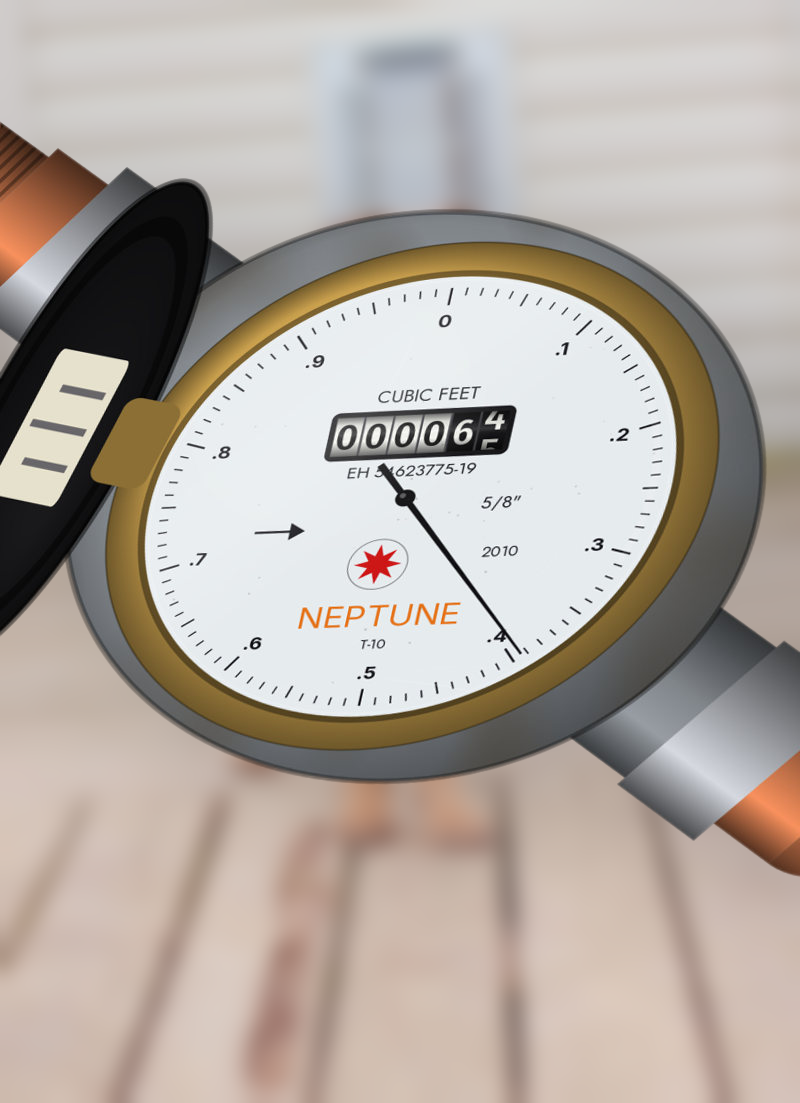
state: 64.39 ft³
